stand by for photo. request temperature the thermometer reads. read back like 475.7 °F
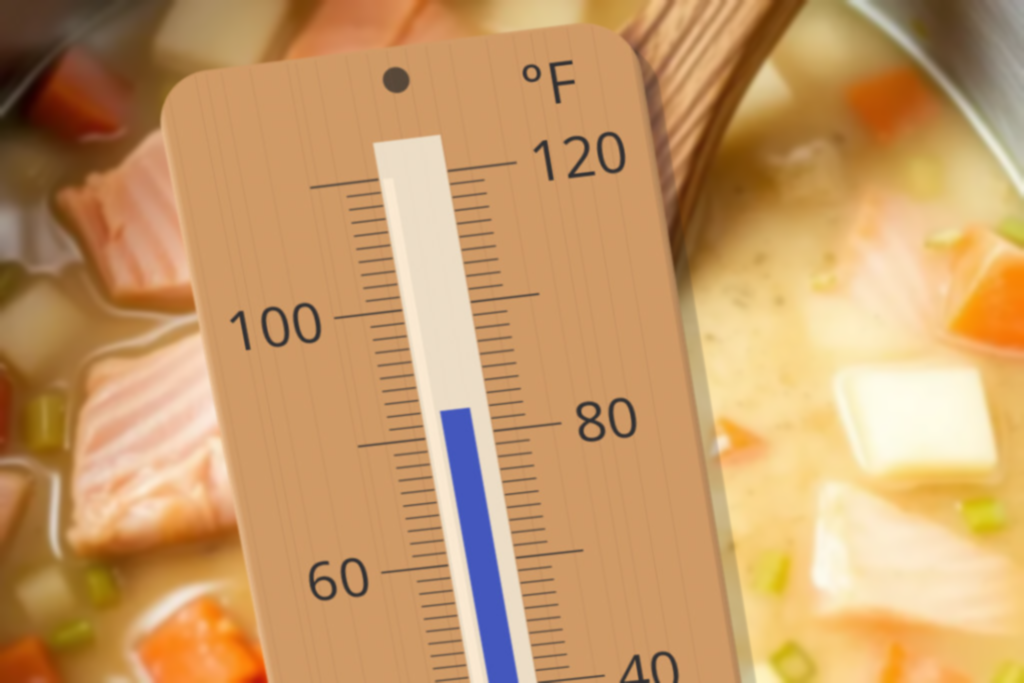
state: 84 °F
